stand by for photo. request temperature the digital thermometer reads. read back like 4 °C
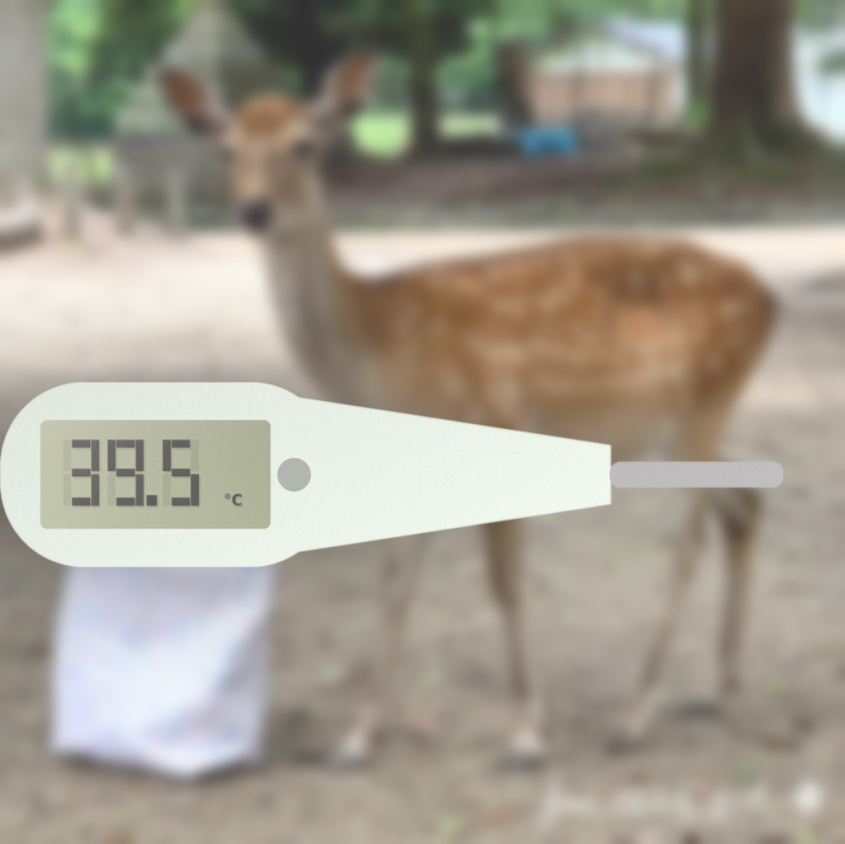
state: 39.5 °C
